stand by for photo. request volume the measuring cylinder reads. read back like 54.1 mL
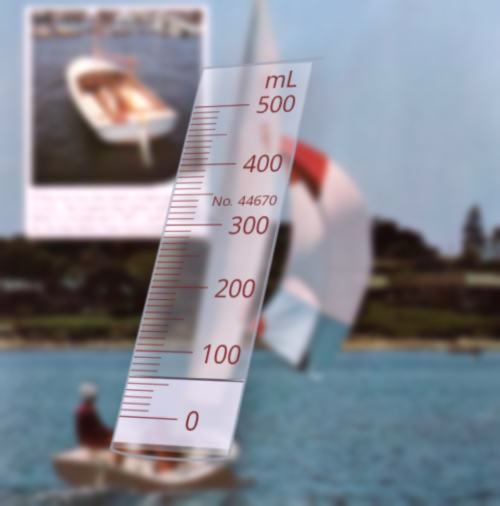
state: 60 mL
